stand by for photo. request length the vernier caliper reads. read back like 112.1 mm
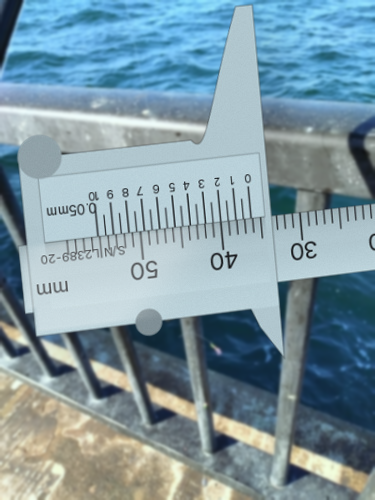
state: 36.2 mm
